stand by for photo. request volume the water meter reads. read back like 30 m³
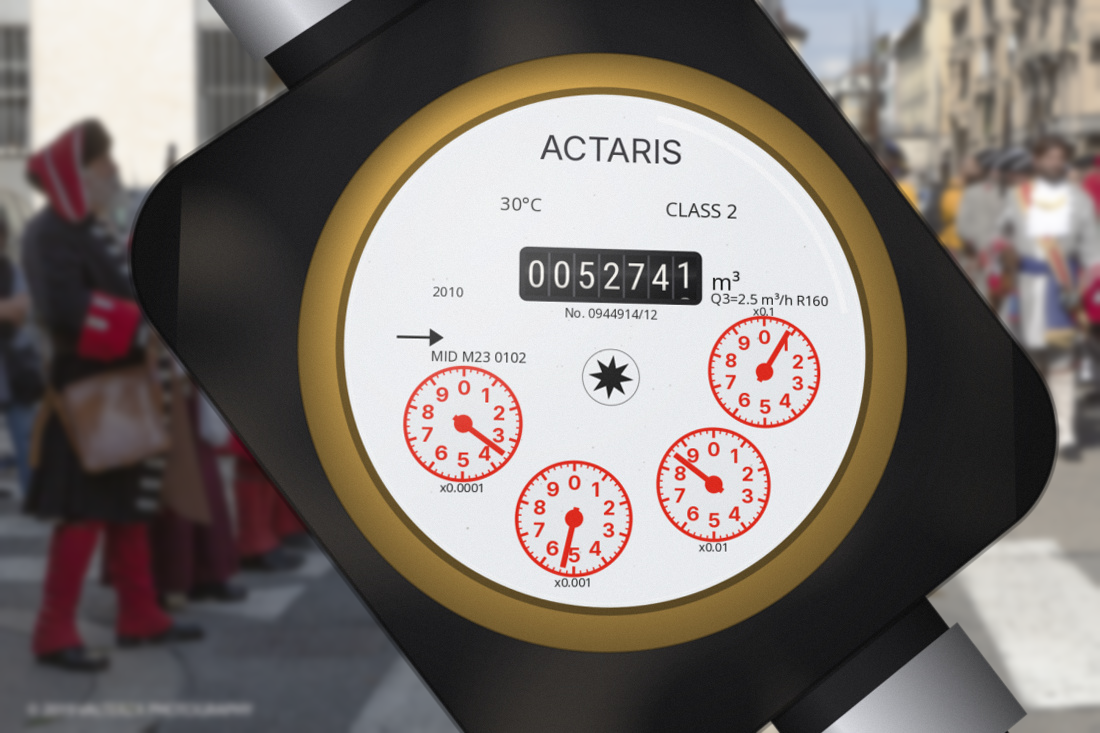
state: 52741.0853 m³
